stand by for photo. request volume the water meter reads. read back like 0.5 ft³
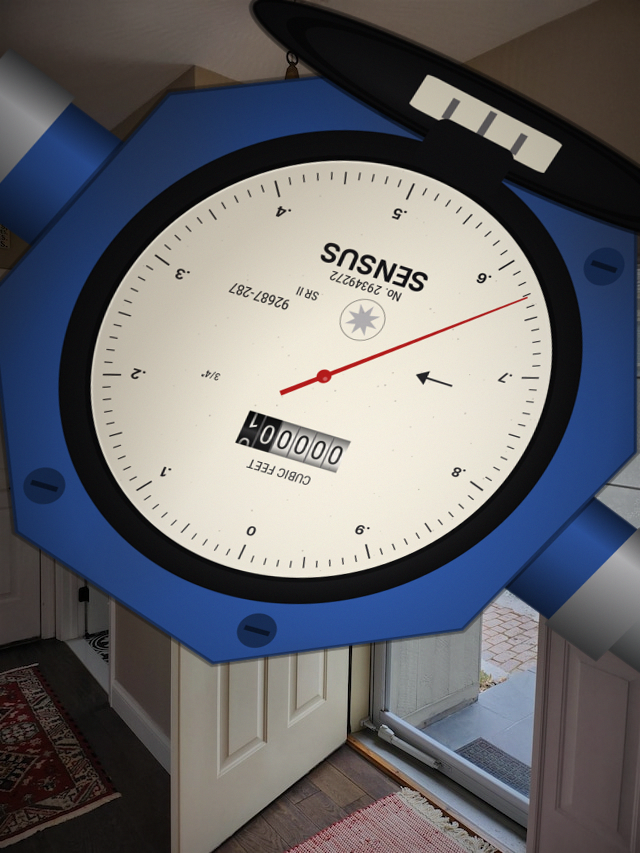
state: 0.63 ft³
